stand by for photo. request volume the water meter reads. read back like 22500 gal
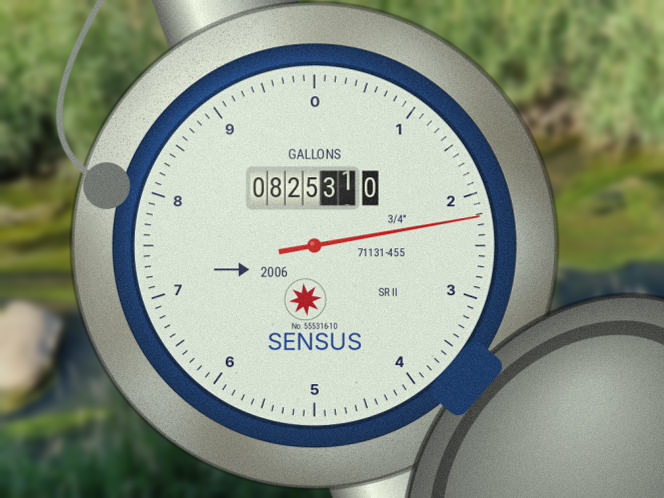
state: 825312.2 gal
